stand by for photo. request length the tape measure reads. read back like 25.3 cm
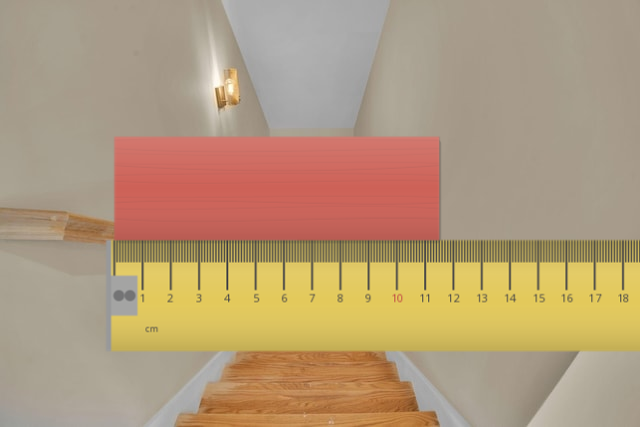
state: 11.5 cm
